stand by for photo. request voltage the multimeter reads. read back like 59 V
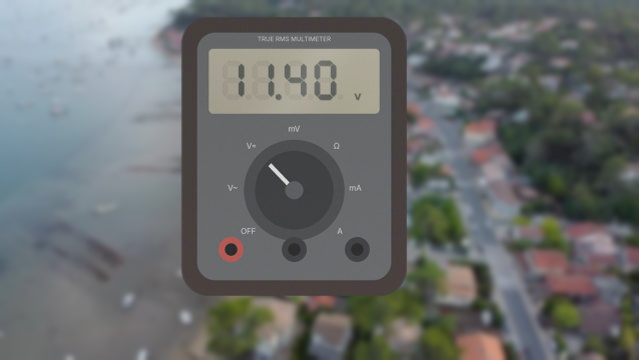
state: 11.40 V
